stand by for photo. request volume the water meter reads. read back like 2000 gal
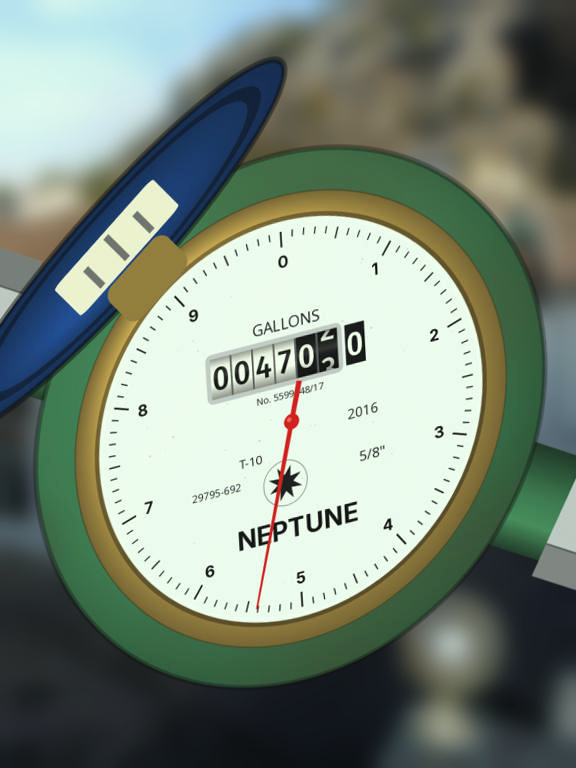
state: 47025.4 gal
